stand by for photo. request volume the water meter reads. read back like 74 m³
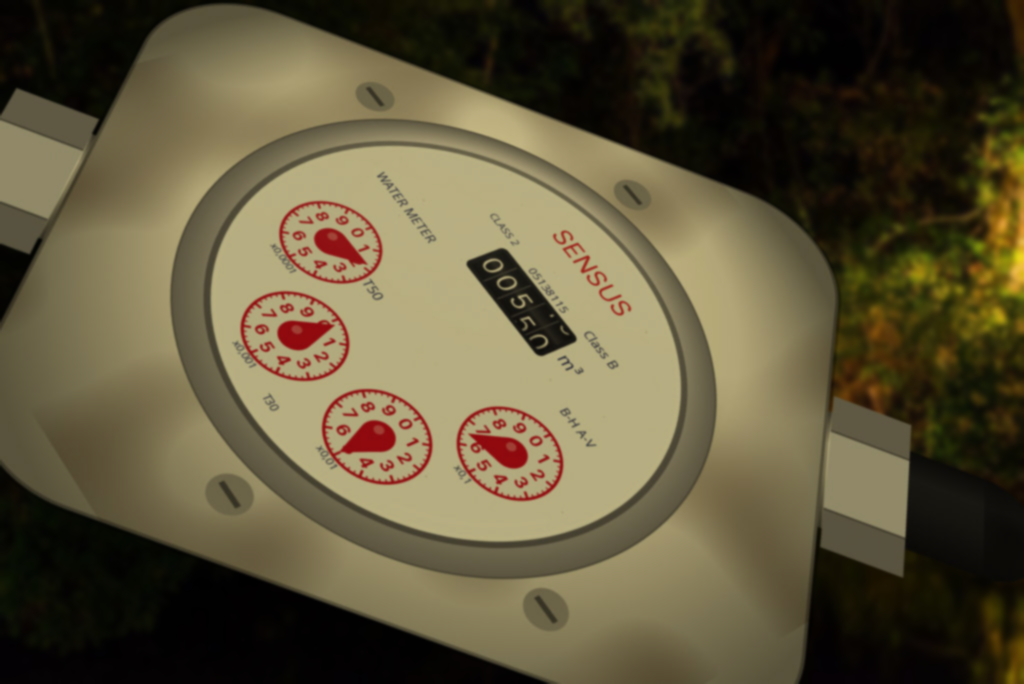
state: 549.6501 m³
